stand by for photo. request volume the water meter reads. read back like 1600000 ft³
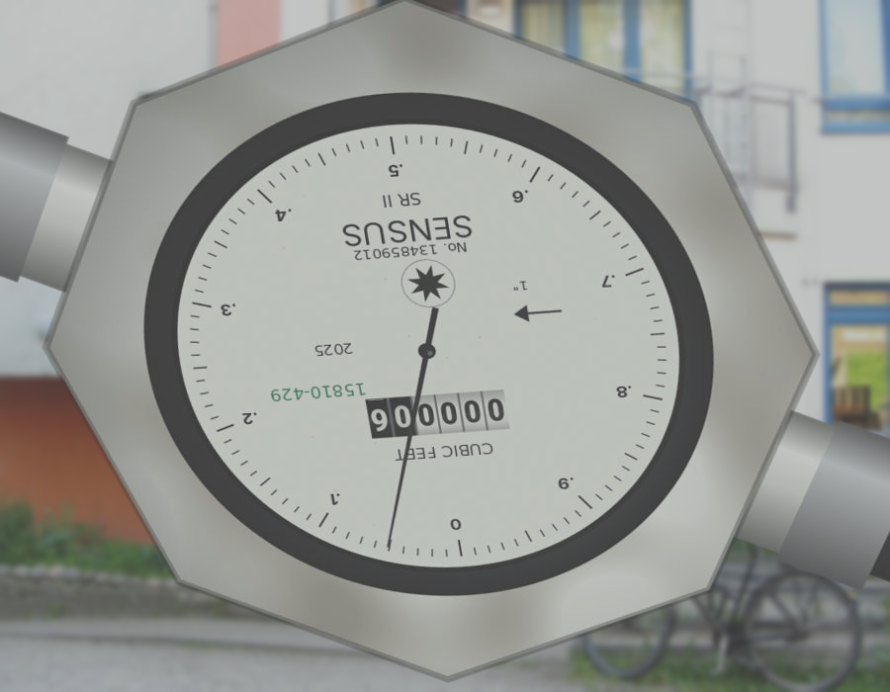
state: 6.05 ft³
